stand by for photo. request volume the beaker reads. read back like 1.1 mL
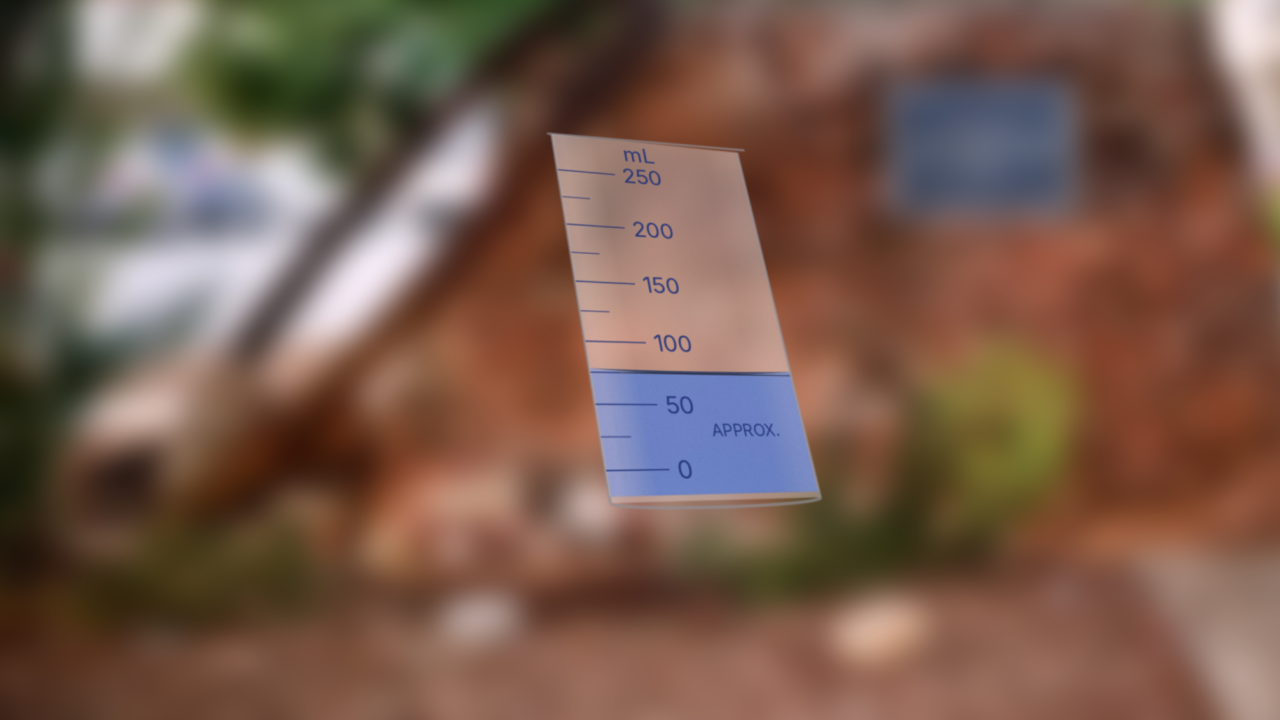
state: 75 mL
